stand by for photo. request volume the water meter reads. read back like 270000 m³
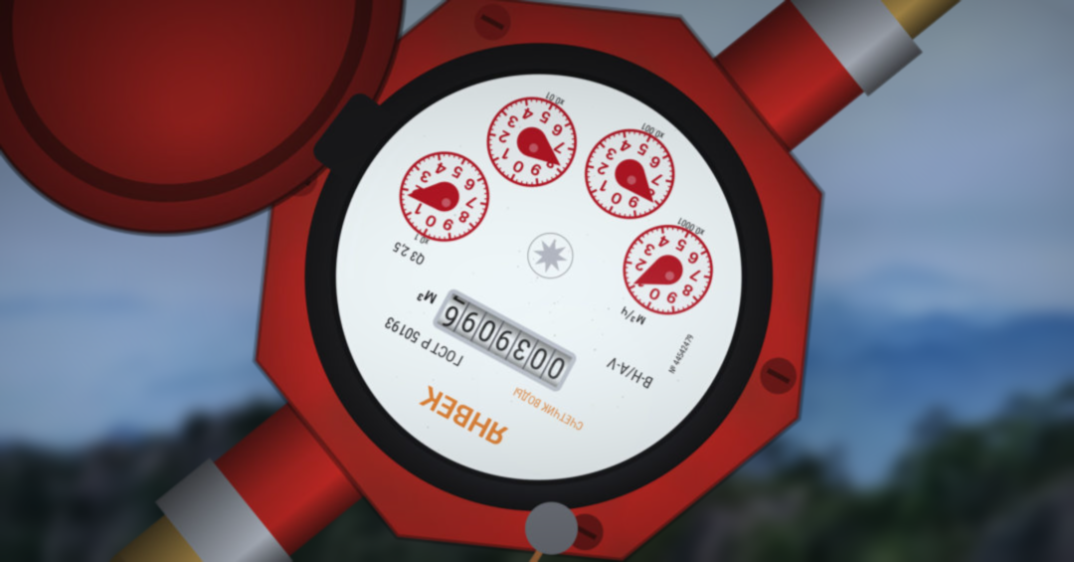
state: 39096.1781 m³
